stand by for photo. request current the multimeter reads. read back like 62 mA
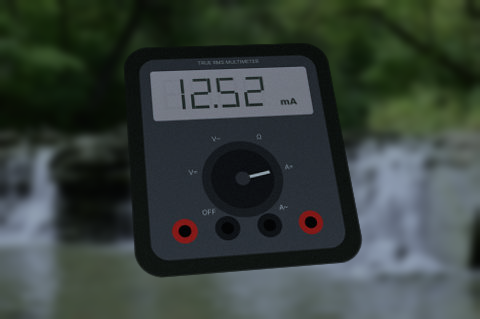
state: 12.52 mA
